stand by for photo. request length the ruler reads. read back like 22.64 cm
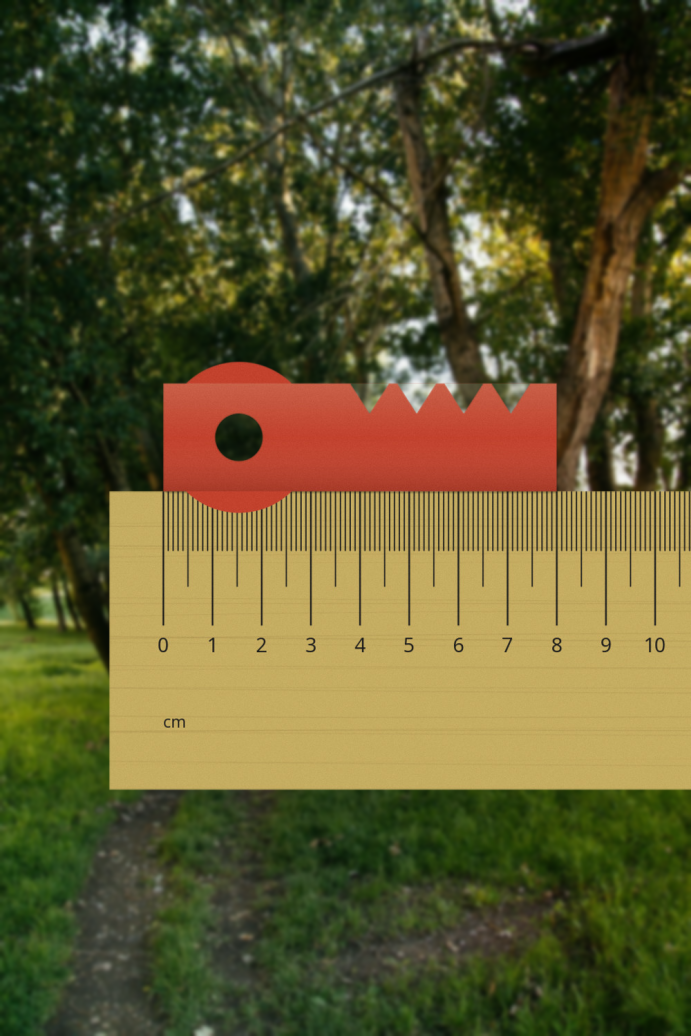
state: 8 cm
